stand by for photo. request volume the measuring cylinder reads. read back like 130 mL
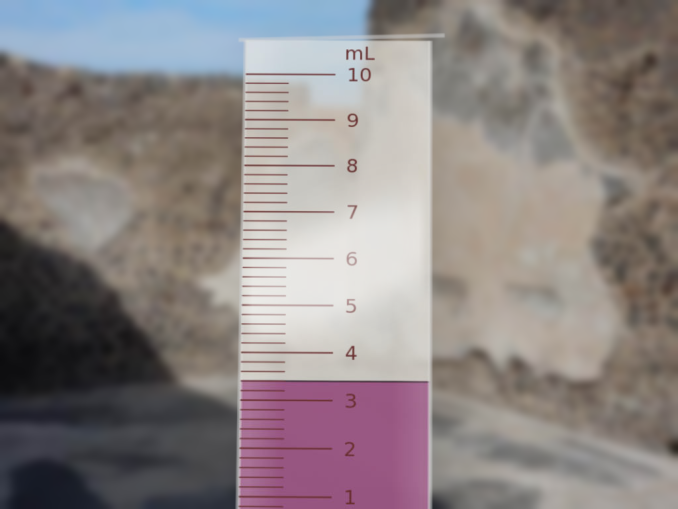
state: 3.4 mL
